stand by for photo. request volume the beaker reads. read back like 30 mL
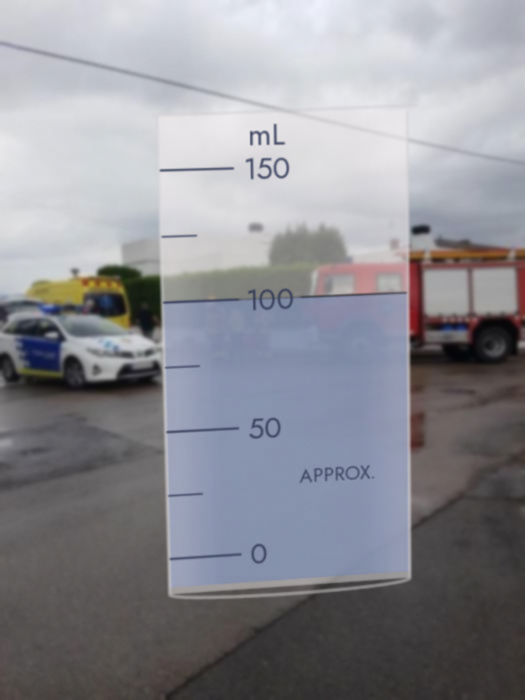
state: 100 mL
